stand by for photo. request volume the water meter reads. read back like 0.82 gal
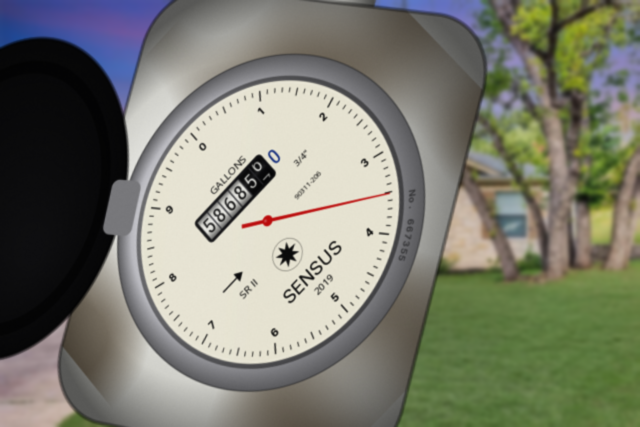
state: 5868563.5 gal
